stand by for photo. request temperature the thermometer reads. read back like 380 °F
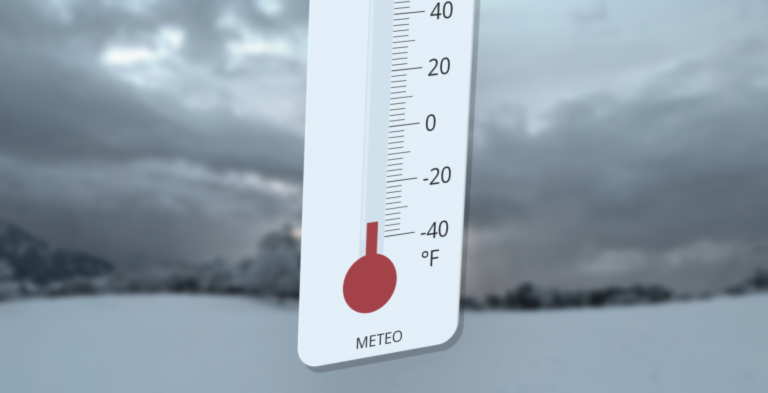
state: -34 °F
